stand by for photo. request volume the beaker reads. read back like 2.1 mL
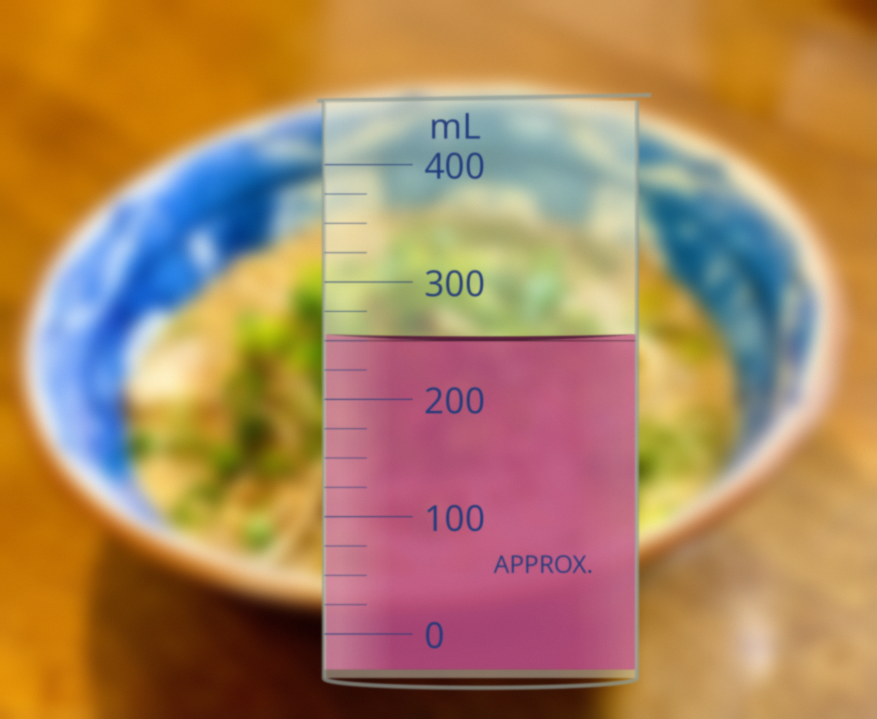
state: 250 mL
